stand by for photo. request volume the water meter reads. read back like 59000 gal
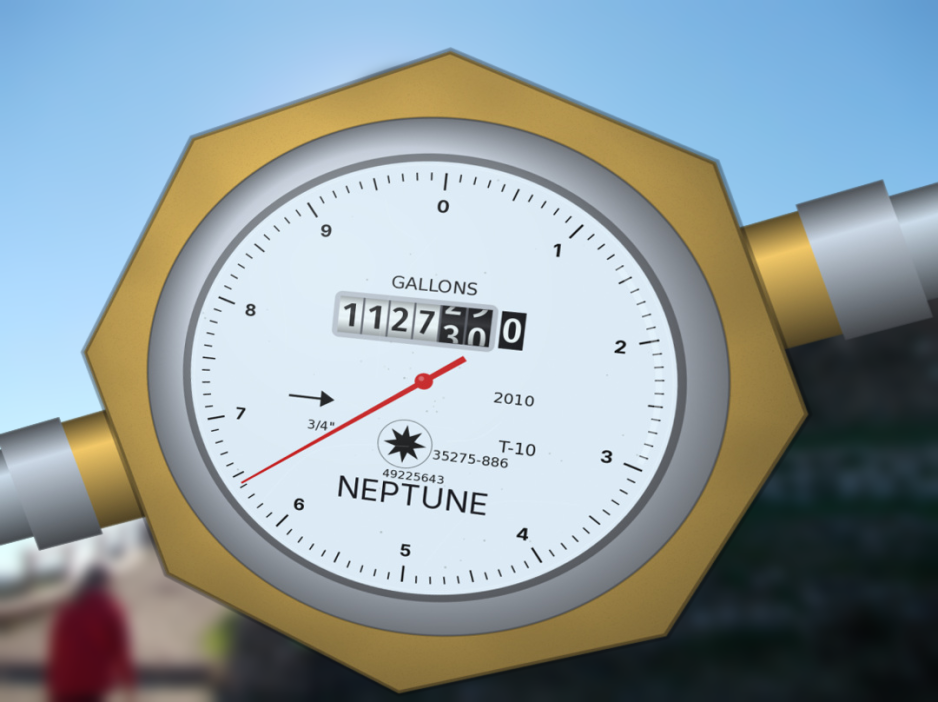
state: 1127296.4 gal
